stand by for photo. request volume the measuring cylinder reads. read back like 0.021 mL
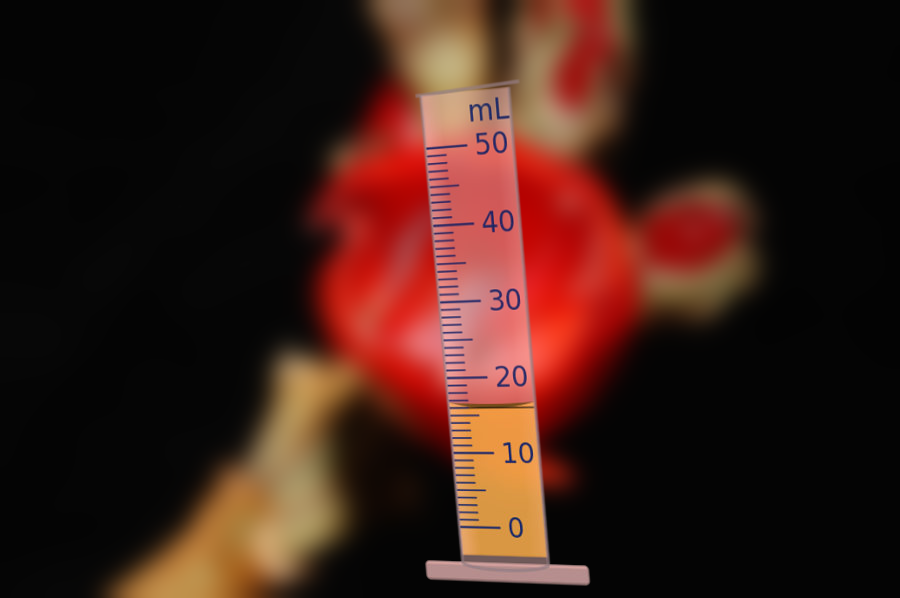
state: 16 mL
